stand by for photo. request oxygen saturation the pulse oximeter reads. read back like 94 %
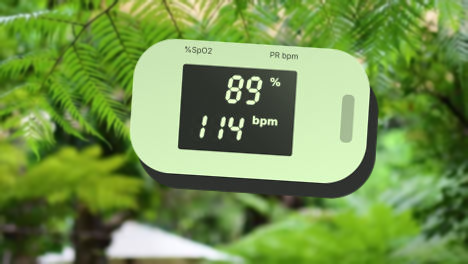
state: 89 %
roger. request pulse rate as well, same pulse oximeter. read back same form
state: 114 bpm
